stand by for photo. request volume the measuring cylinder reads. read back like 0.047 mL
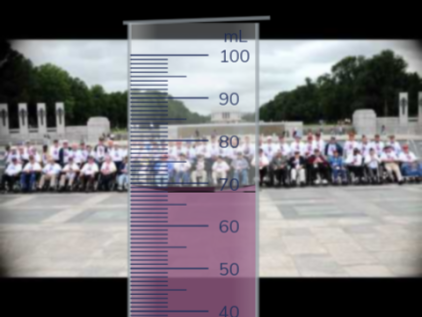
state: 68 mL
